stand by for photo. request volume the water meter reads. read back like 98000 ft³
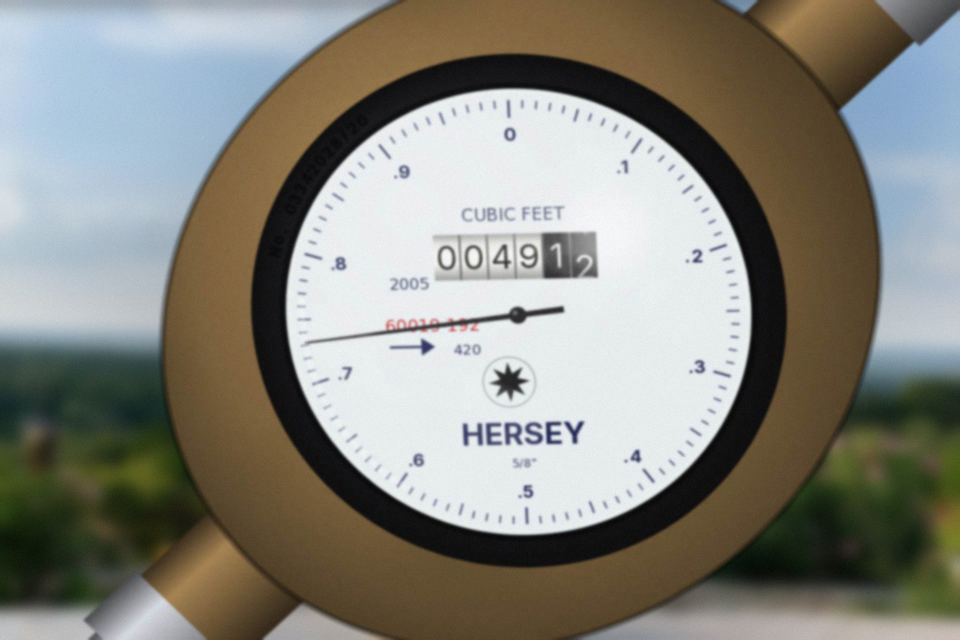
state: 4911.73 ft³
